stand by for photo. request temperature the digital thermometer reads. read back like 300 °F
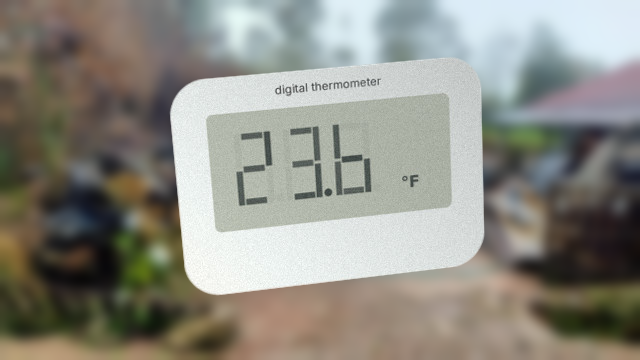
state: 23.6 °F
